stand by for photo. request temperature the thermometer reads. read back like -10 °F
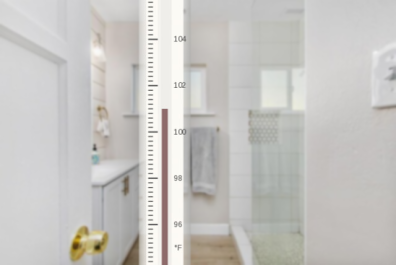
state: 101 °F
